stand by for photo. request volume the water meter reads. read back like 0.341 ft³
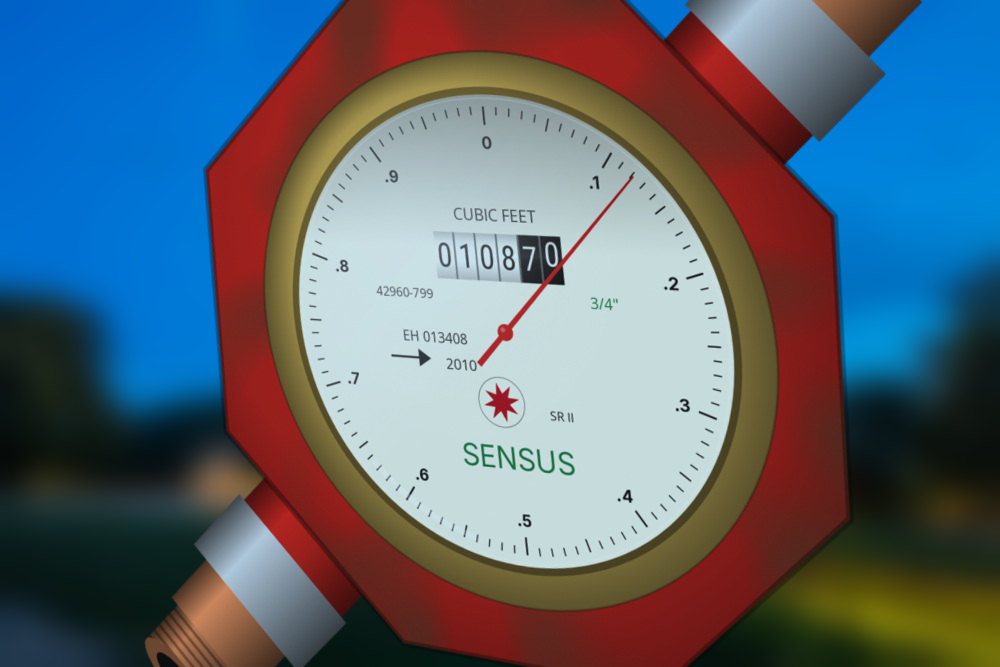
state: 10870.12 ft³
